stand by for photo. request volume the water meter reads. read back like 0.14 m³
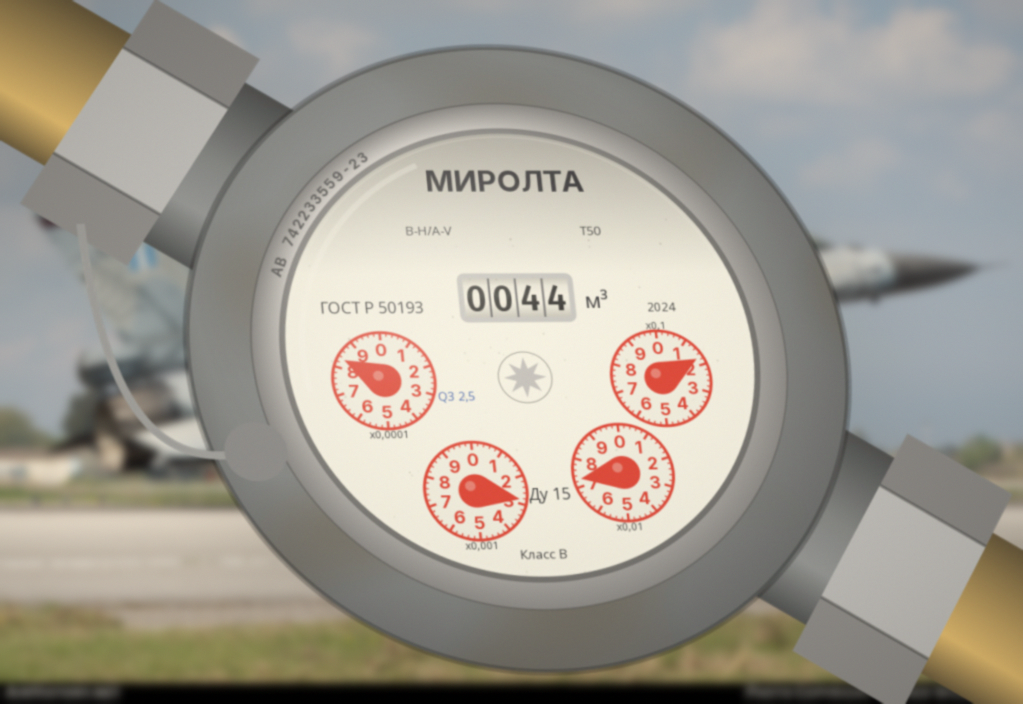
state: 44.1728 m³
